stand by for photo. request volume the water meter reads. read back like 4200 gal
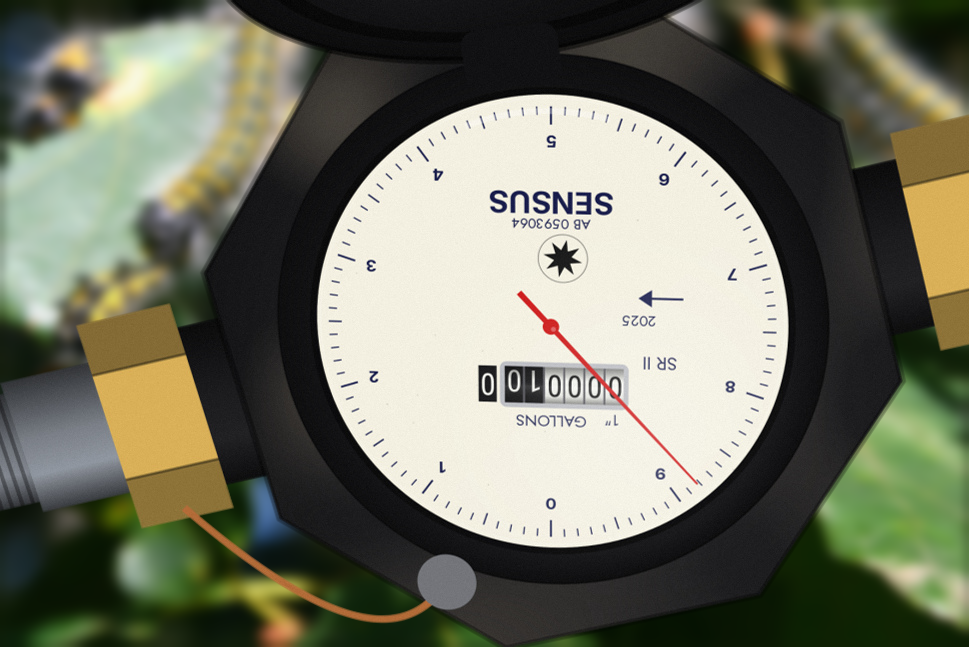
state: 98.8 gal
